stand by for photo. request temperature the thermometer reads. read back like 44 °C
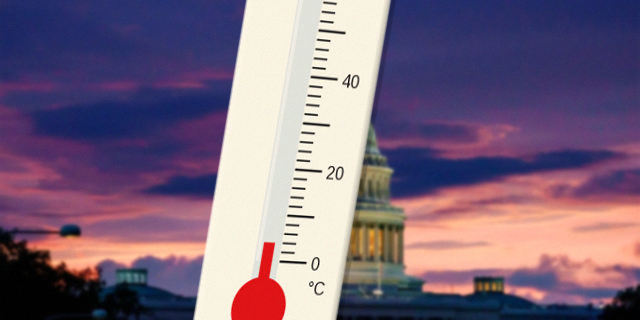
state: 4 °C
